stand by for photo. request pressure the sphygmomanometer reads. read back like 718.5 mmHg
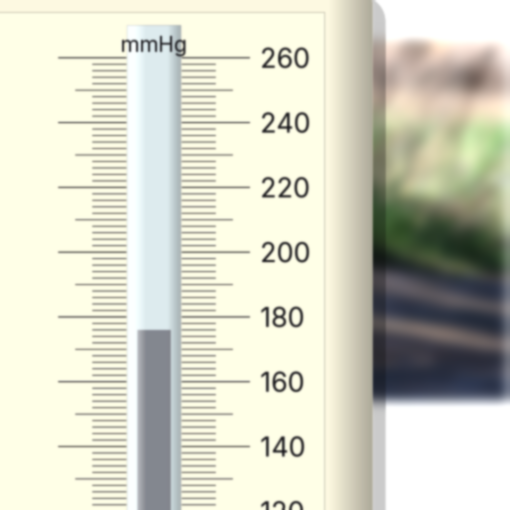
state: 176 mmHg
